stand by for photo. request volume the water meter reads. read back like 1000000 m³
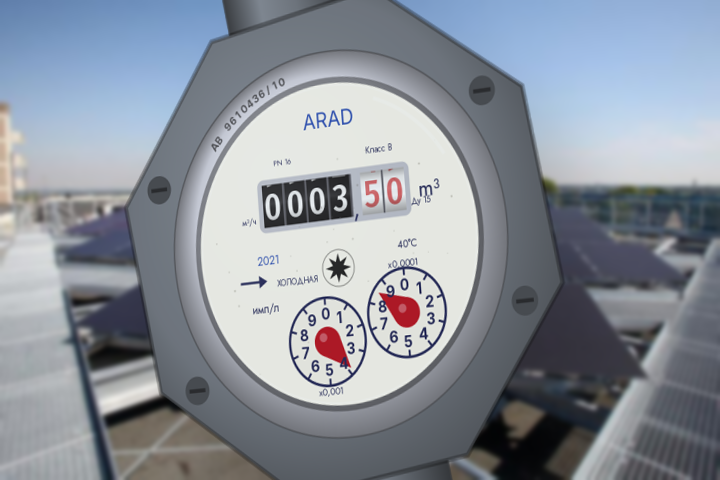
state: 3.5038 m³
